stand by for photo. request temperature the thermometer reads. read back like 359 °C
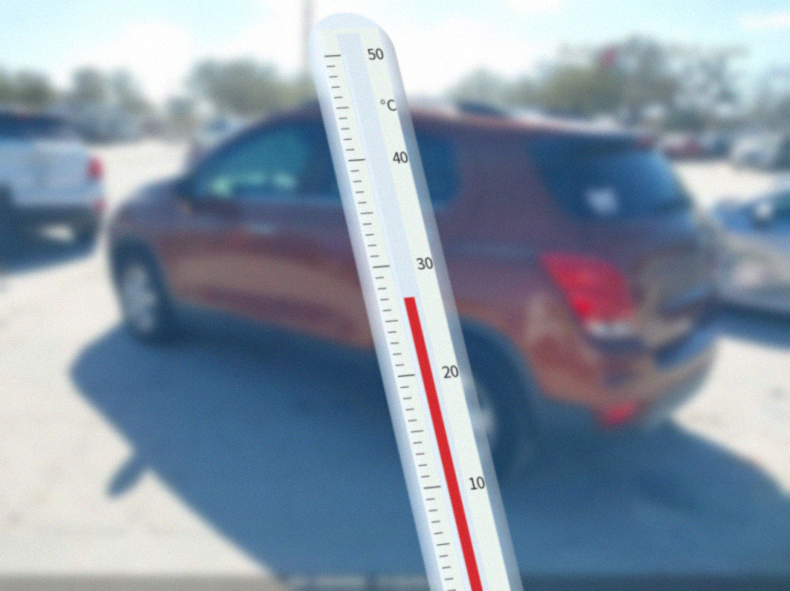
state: 27 °C
